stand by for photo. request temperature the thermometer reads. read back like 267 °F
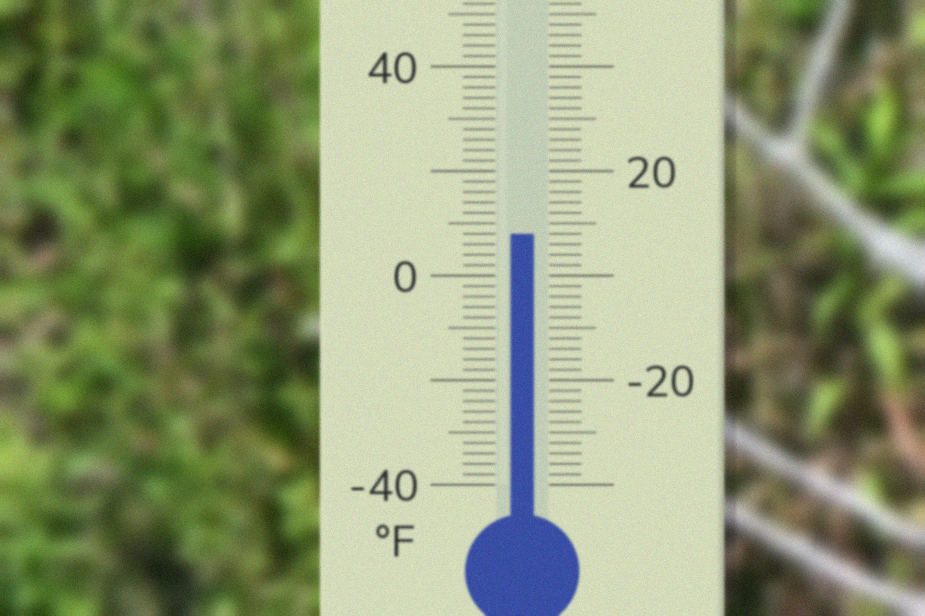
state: 8 °F
